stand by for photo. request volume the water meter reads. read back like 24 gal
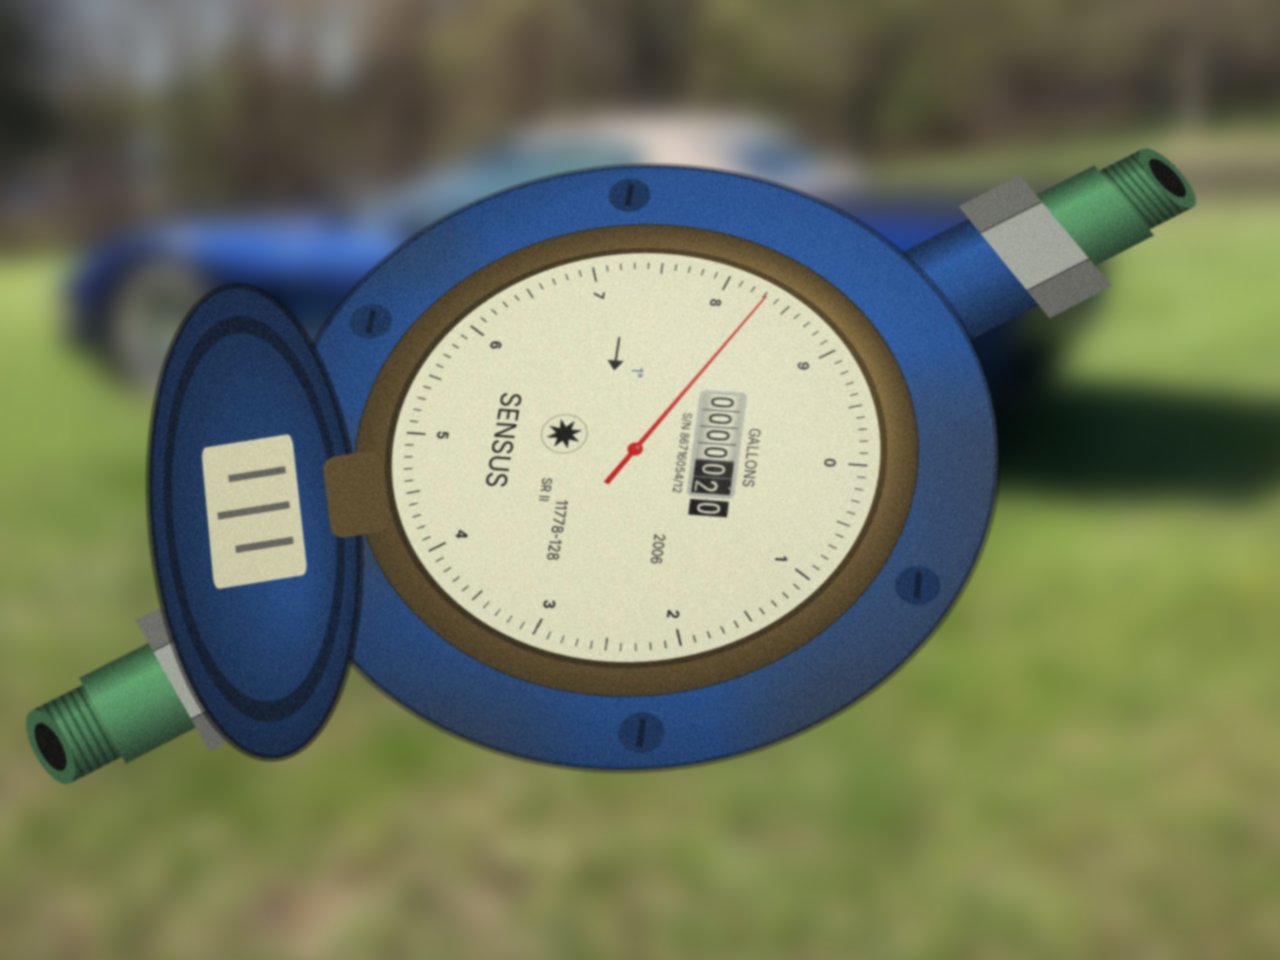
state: 18.3 gal
